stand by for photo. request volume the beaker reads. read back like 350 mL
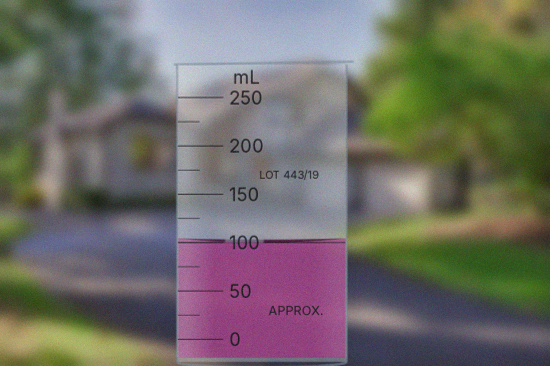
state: 100 mL
